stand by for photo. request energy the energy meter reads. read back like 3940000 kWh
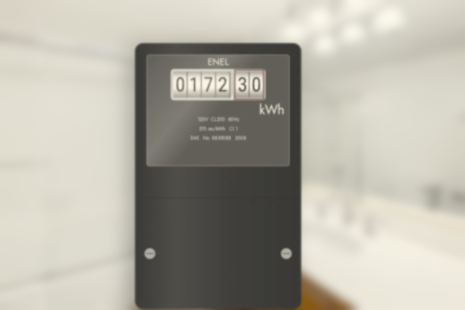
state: 172.30 kWh
